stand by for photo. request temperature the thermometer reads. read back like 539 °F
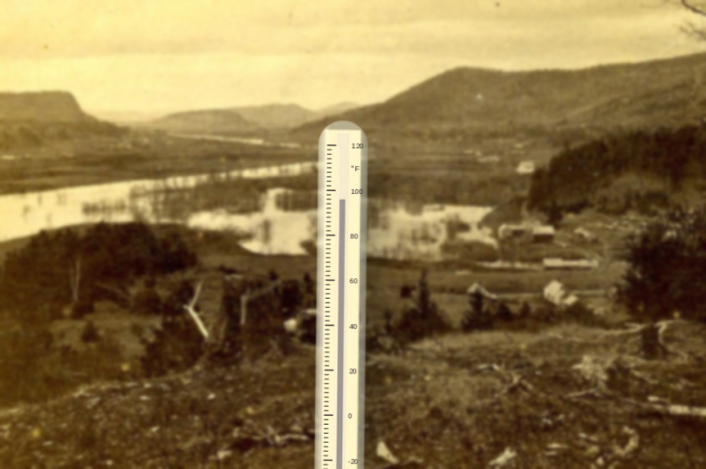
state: 96 °F
